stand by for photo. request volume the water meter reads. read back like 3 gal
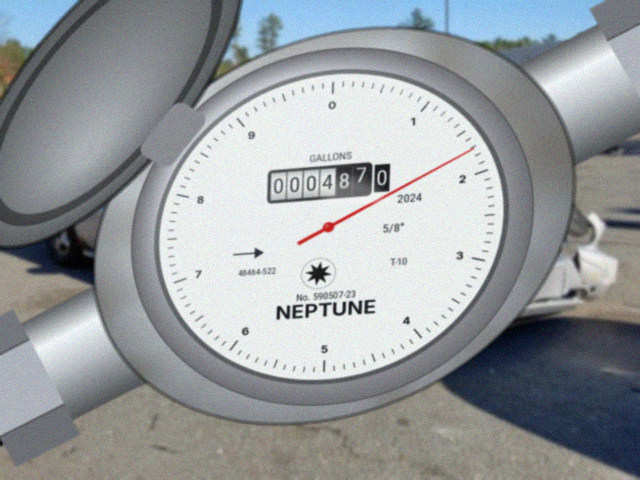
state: 4871.7 gal
